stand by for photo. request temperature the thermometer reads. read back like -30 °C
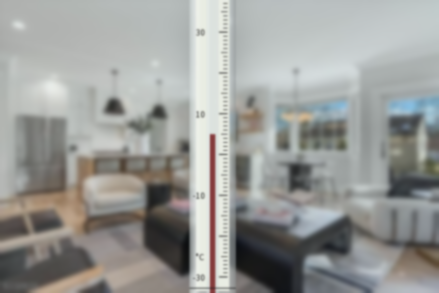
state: 5 °C
